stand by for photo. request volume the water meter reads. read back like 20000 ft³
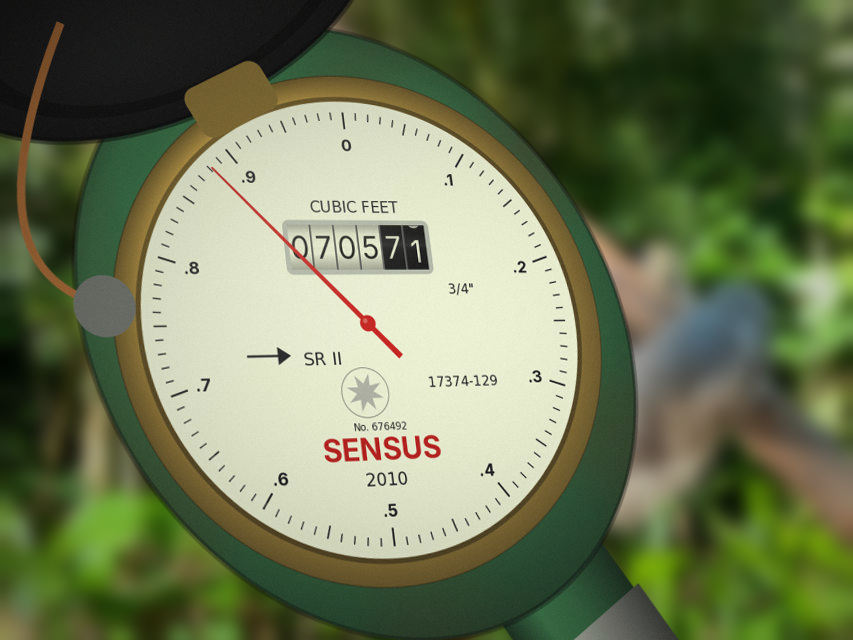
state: 70570.88 ft³
